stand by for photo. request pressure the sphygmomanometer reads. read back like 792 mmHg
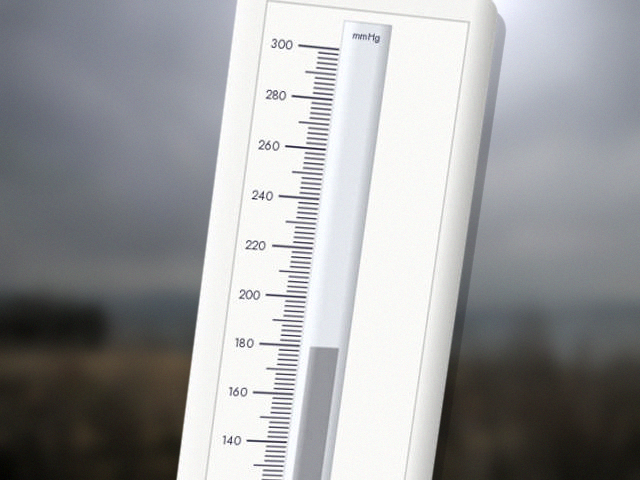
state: 180 mmHg
